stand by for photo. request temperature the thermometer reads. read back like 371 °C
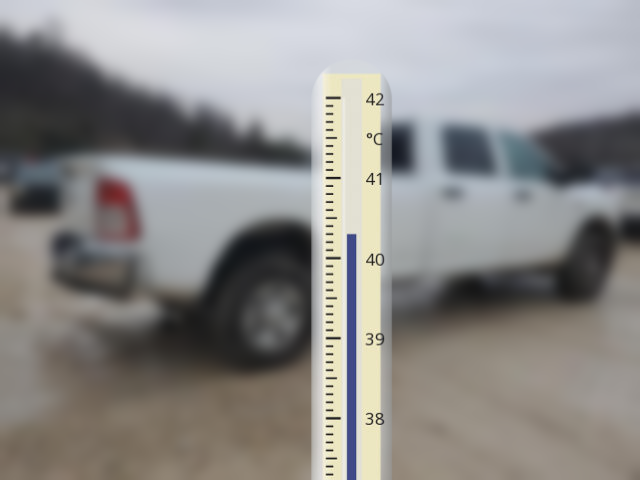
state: 40.3 °C
